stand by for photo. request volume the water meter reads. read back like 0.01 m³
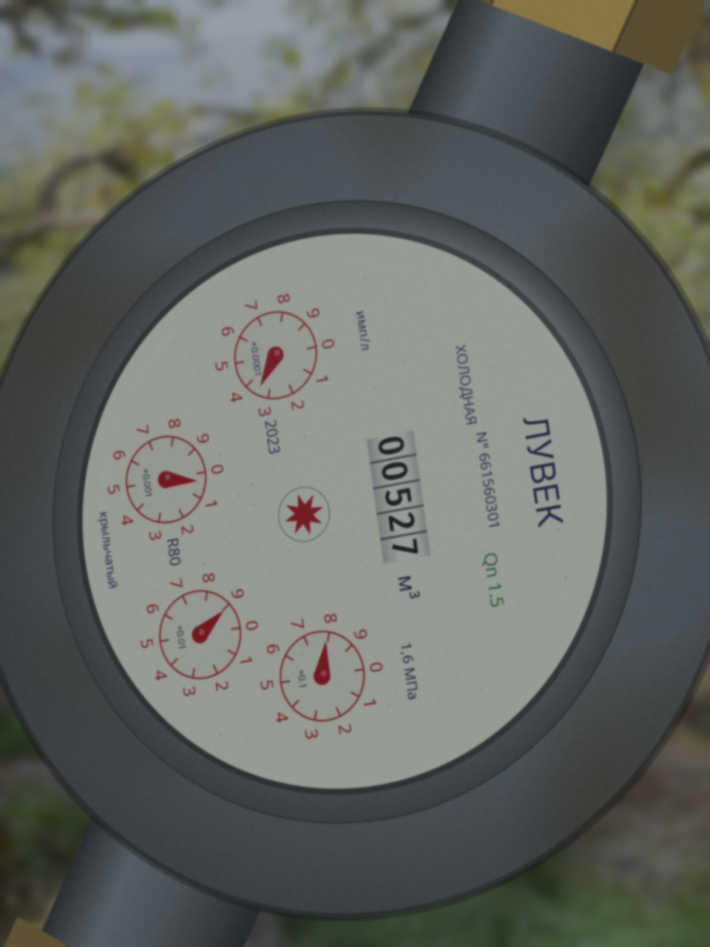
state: 527.7903 m³
